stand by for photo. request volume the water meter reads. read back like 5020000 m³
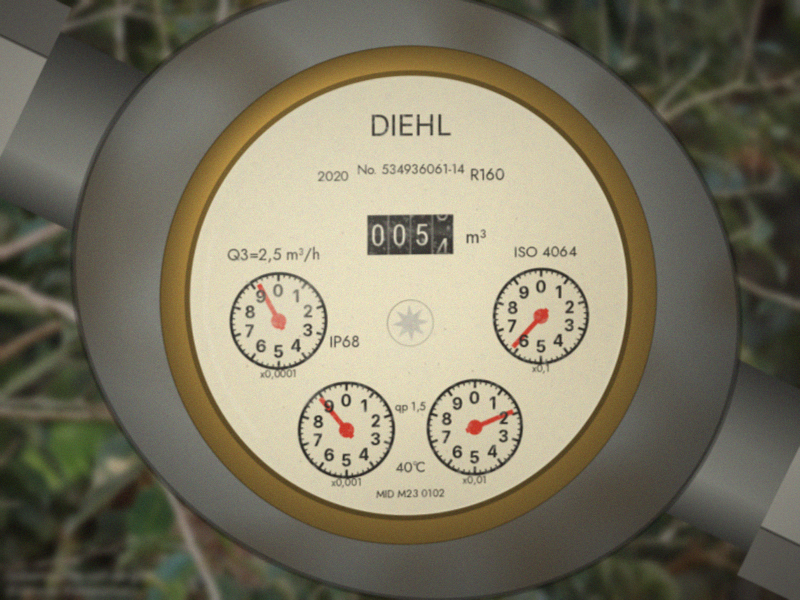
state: 53.6189 m³
